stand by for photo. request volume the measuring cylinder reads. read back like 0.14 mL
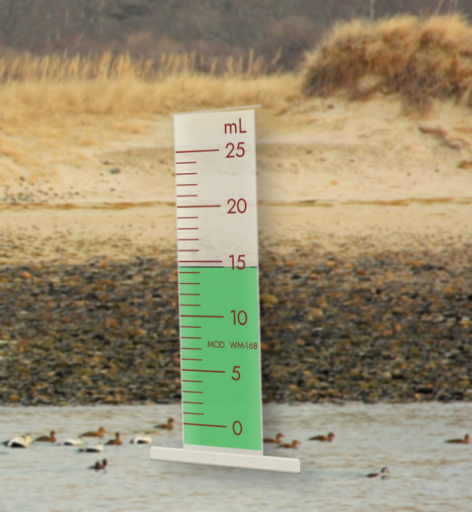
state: 14.5 mL
